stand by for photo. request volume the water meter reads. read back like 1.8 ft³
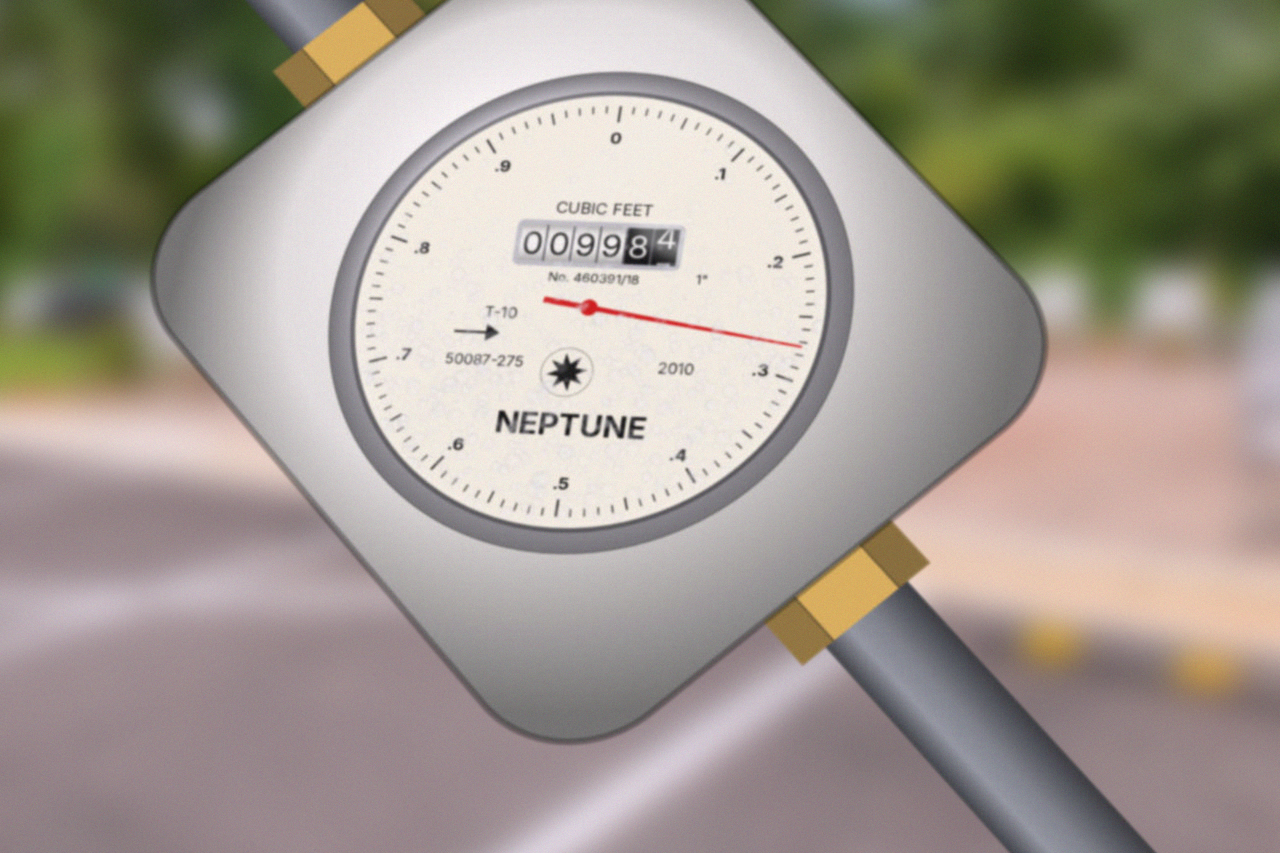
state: 9984.27 ft³
